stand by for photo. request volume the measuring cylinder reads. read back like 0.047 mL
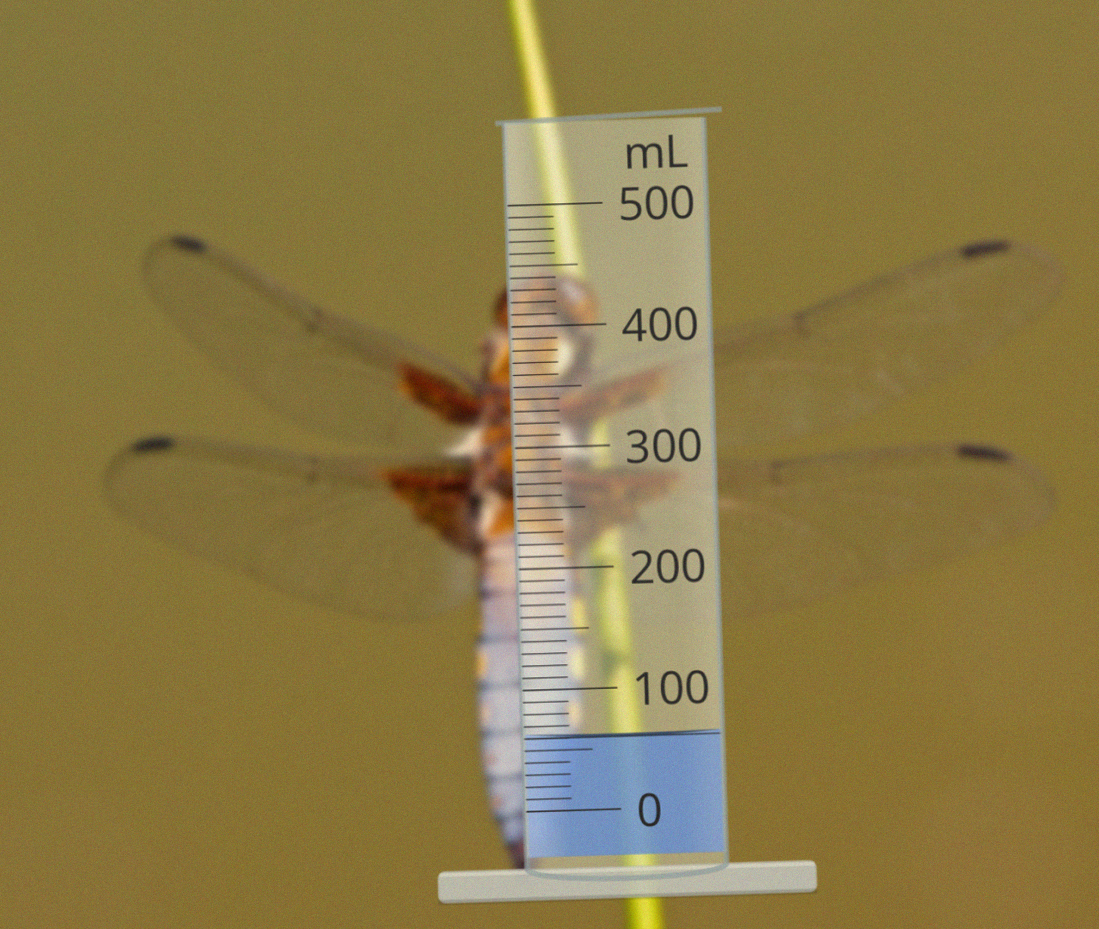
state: 60 mL
